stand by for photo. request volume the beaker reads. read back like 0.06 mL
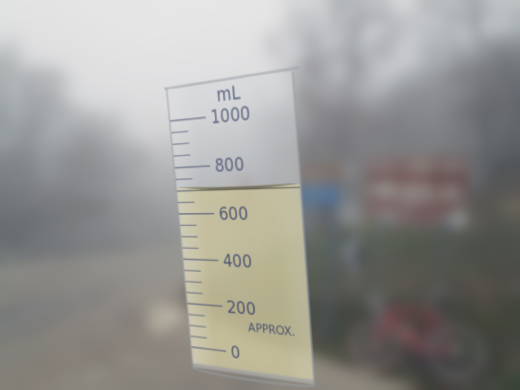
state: 700 mL
